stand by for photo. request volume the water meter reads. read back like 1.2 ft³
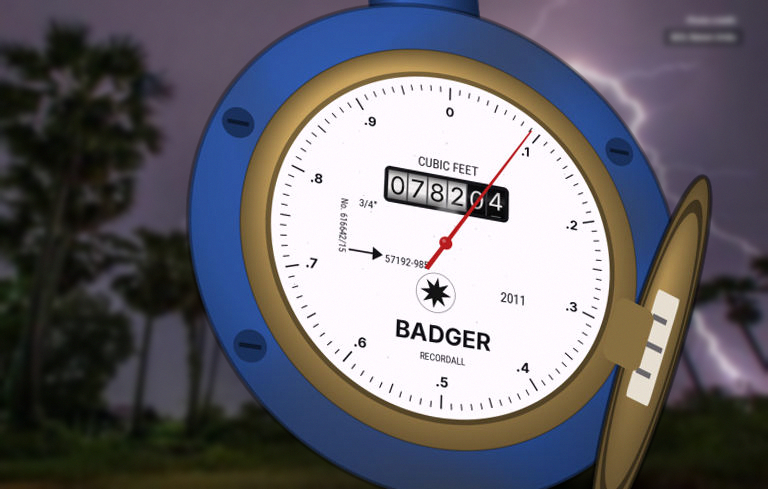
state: 78204.09 ft³
